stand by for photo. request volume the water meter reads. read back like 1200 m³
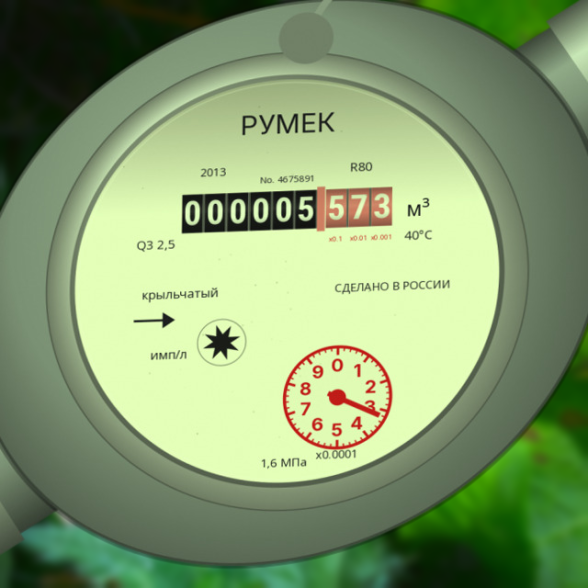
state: 5.5733 m³
